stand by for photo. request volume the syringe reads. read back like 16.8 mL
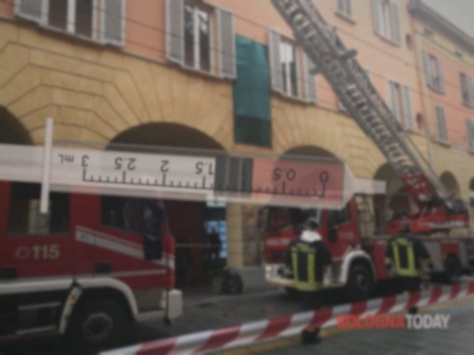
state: 0.9 mL
